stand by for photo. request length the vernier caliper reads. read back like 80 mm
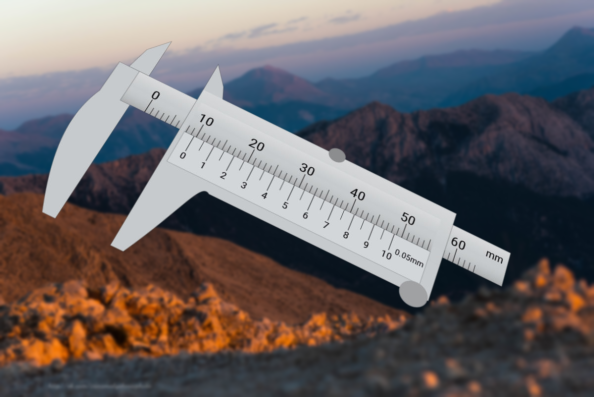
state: 9.6 mm
